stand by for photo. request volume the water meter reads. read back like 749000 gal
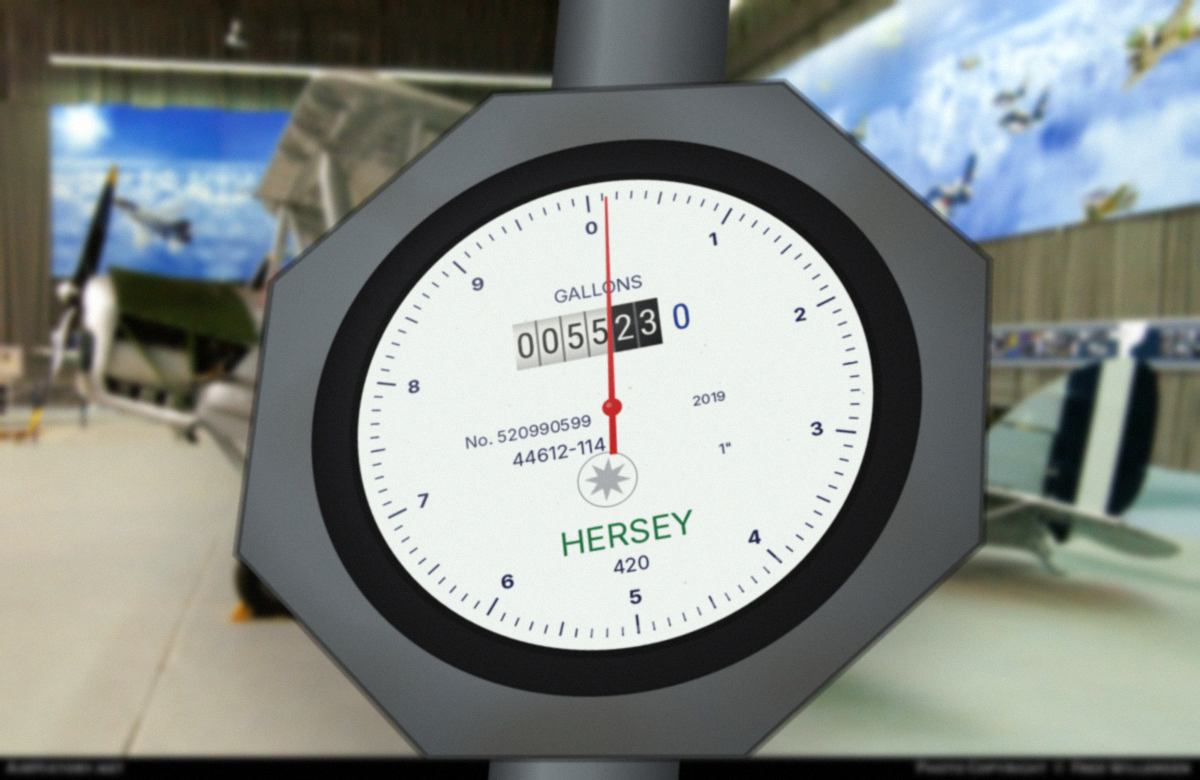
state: 55230.1 gal
